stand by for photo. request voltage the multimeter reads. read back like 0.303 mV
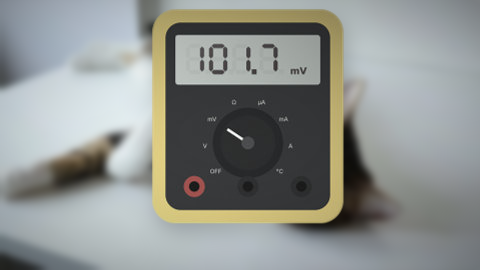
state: 101.7 mV
